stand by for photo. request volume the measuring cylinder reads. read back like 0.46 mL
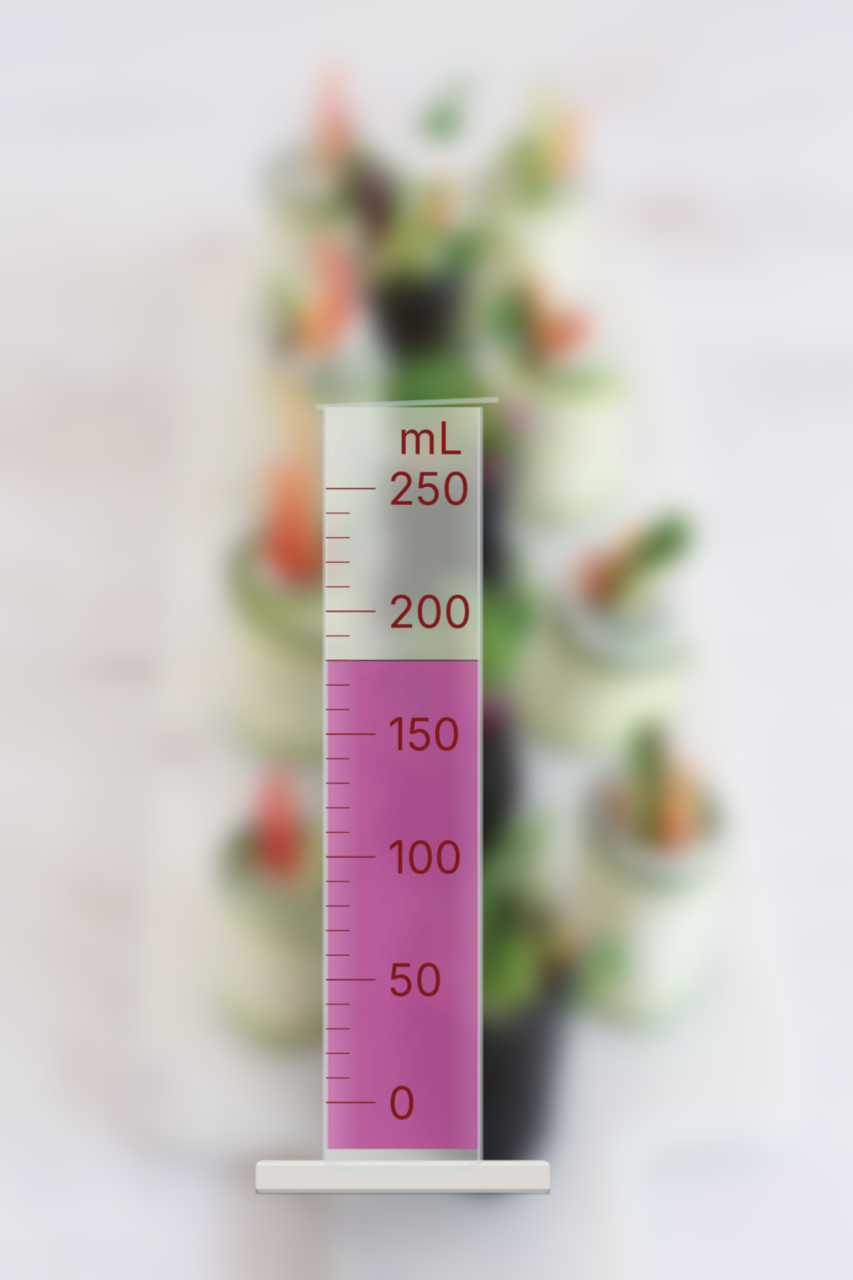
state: 180 mL
